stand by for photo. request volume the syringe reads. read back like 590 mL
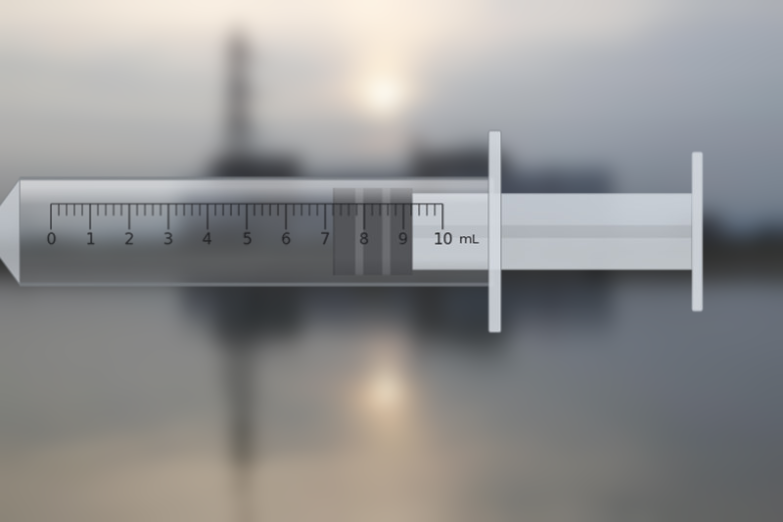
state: 7.2 mL
